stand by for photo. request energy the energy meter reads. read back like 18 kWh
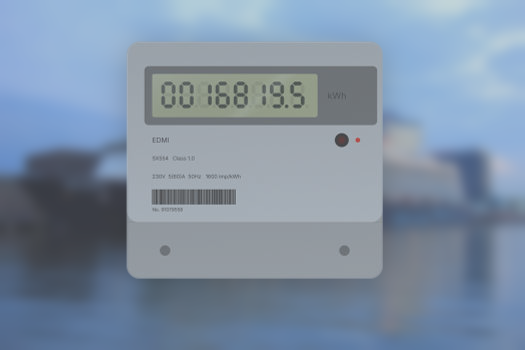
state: 16819.5 kWh
